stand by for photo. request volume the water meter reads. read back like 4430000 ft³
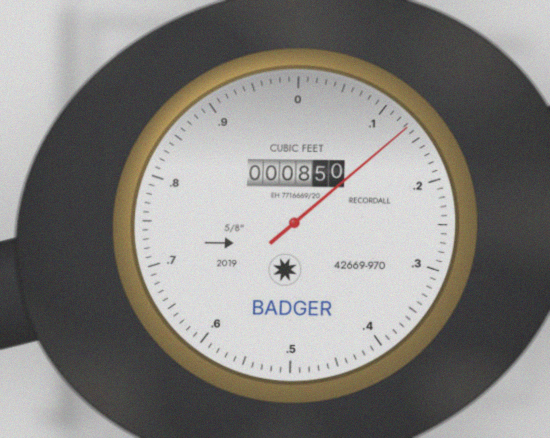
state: 850.13 ft³
